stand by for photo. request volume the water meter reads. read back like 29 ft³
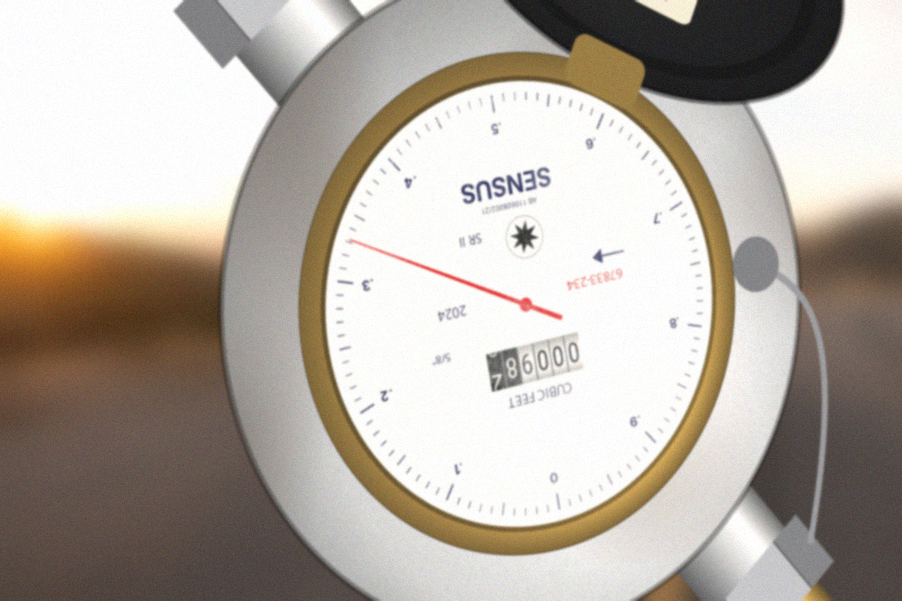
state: 982.33 ft³
